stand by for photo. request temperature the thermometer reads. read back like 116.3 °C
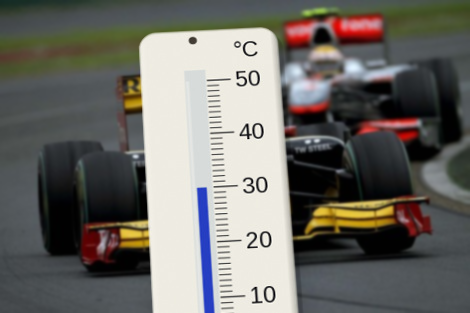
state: 30 °C
